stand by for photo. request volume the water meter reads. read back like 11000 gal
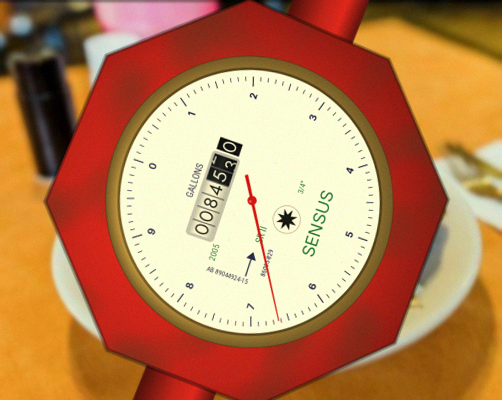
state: 84526.6 gal
